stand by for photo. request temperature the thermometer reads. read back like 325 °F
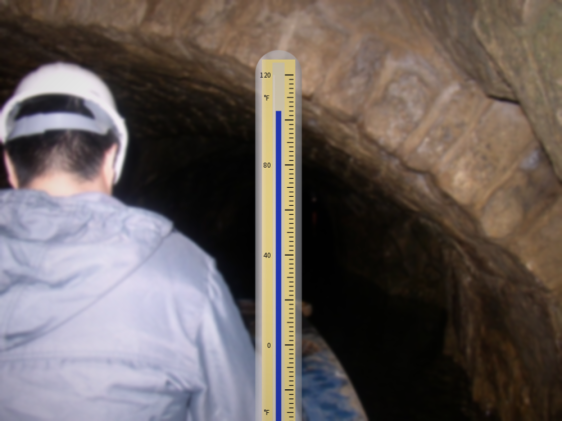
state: 104 °F
